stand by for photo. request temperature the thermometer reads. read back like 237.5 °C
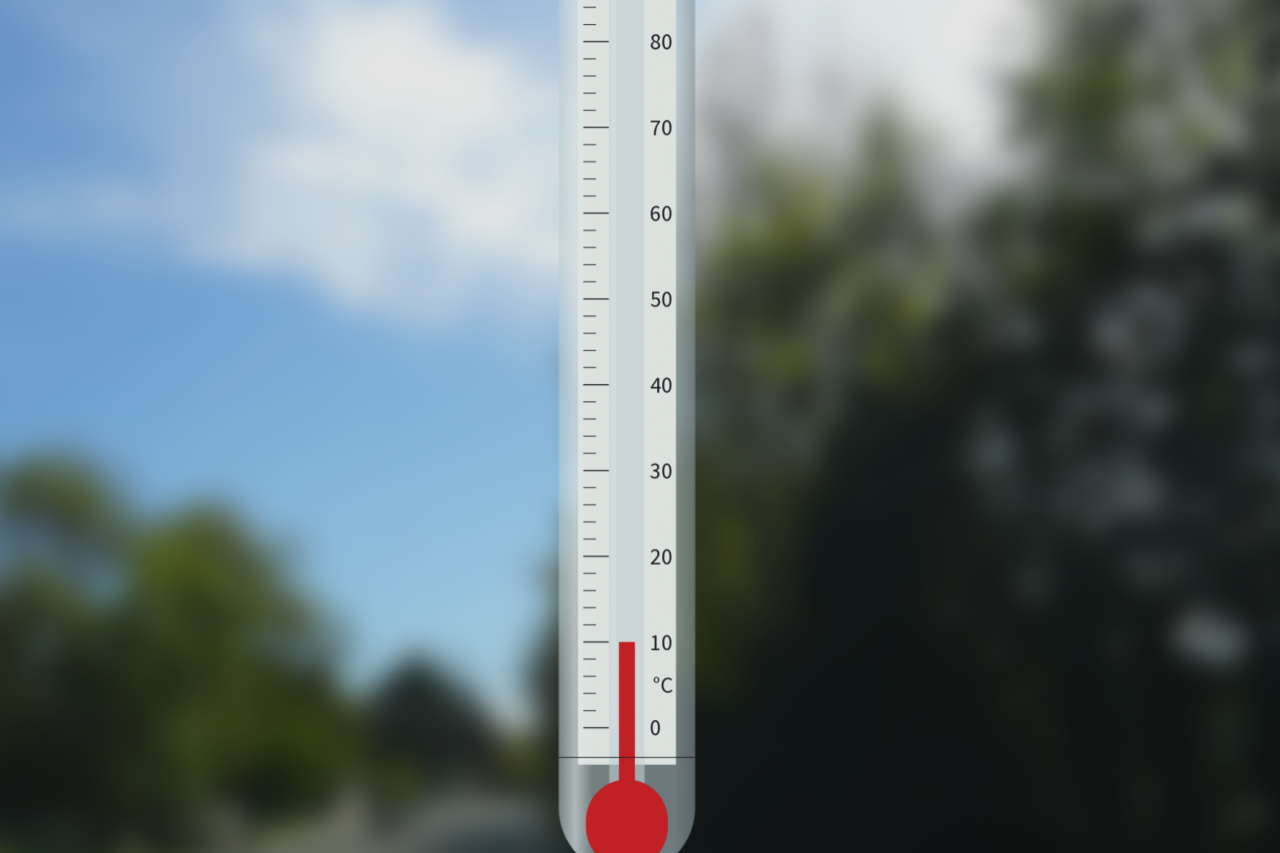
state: 10 °C
